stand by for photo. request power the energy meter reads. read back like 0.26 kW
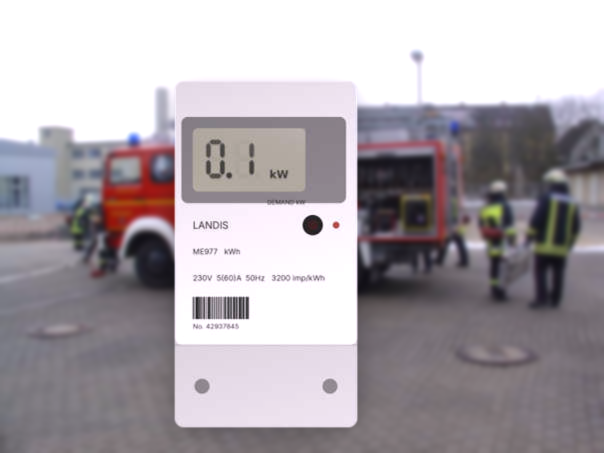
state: 0.1 kW
